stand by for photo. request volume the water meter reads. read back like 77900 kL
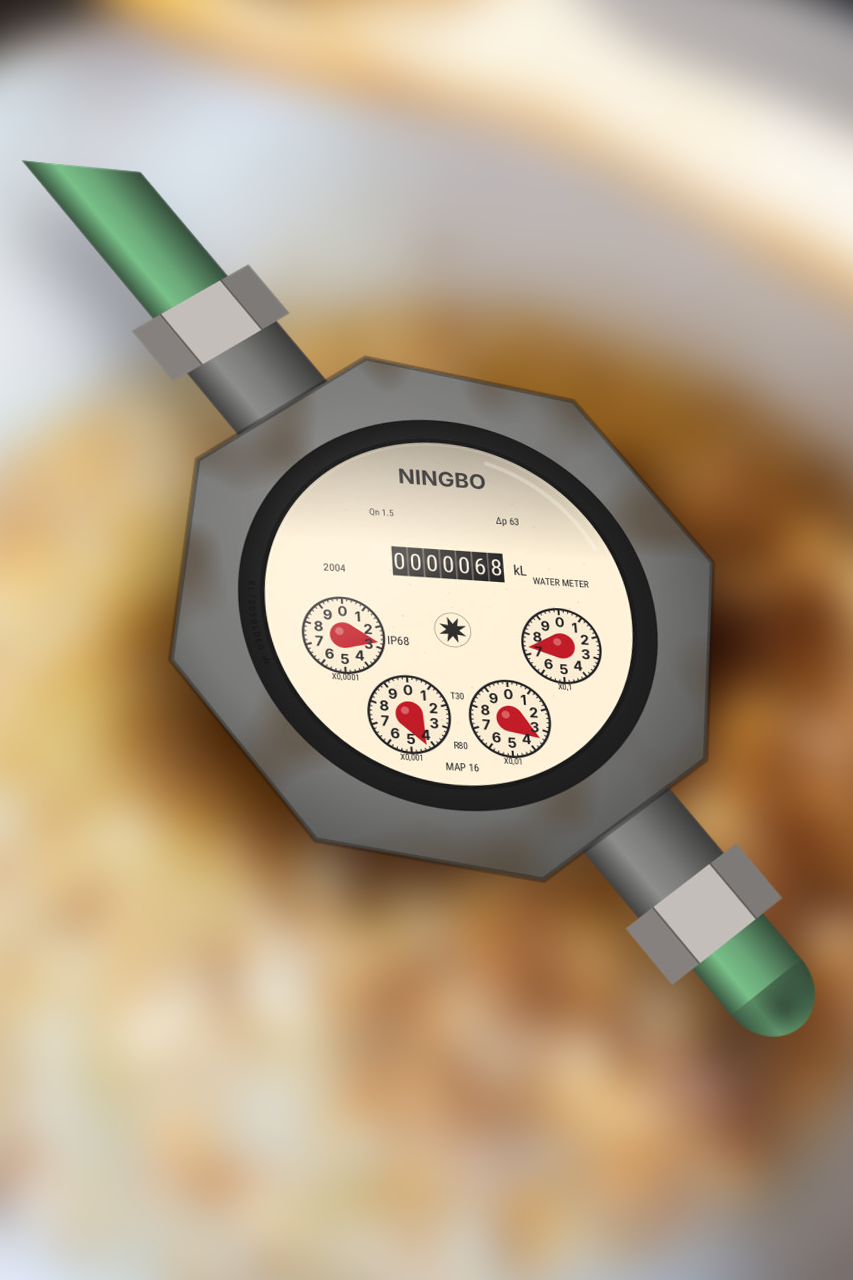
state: 68.7342 kL
